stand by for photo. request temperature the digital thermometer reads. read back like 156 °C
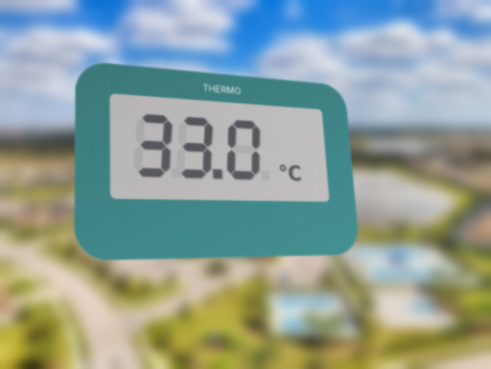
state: 33.0 °C
